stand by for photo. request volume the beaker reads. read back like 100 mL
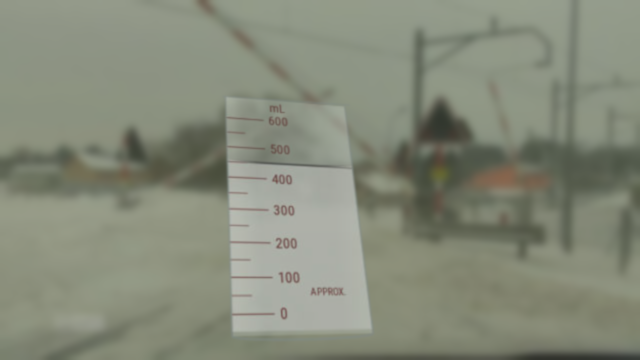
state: 450 mL
